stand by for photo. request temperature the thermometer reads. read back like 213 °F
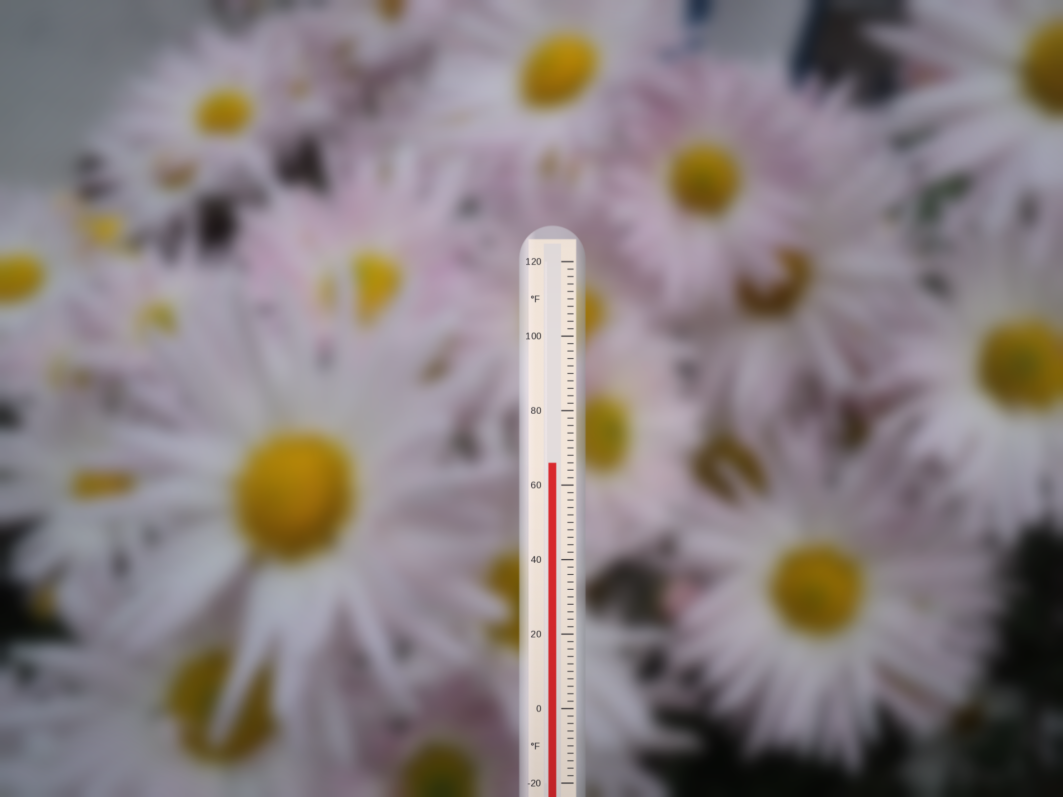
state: 66 °F
